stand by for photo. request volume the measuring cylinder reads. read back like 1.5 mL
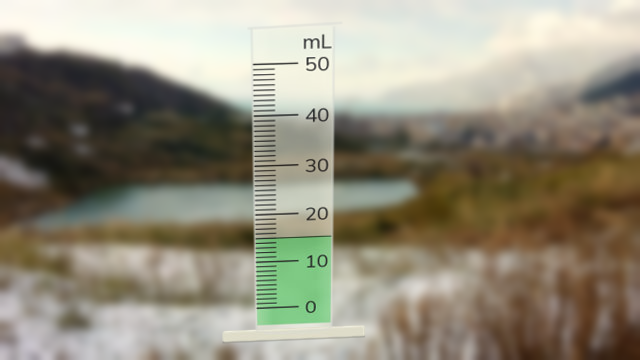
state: 15 mL
